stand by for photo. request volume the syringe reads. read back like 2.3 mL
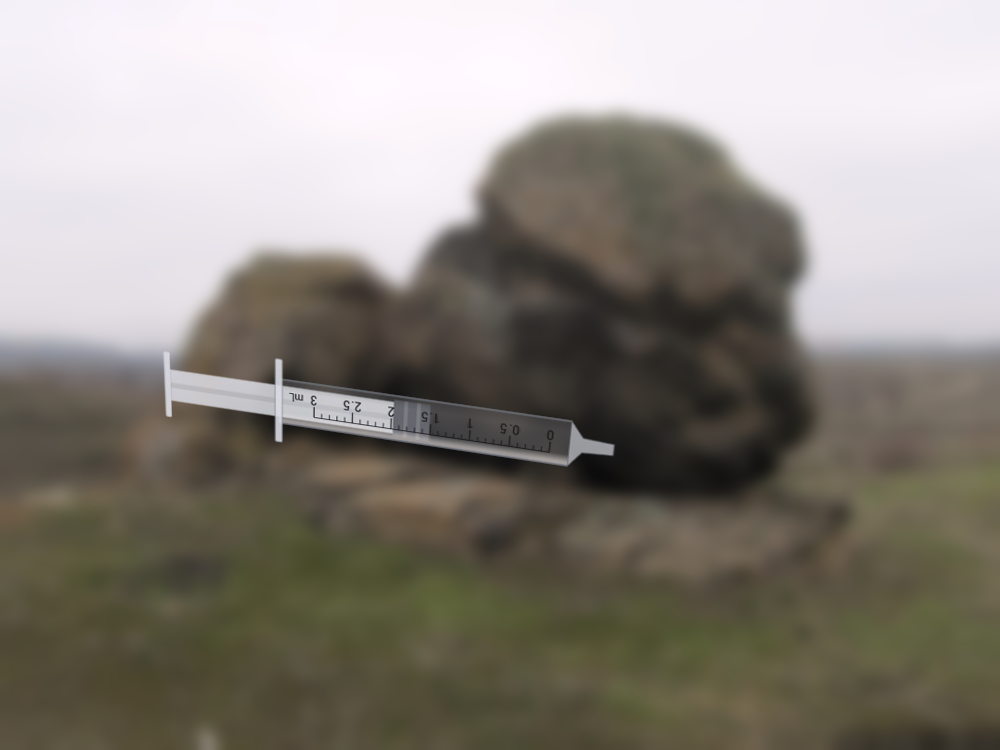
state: 1.5 mL
